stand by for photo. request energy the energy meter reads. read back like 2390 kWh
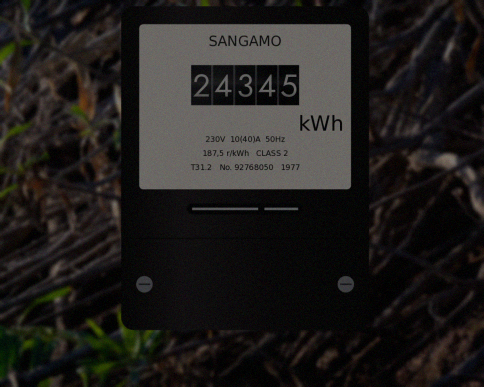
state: 24345 kWh
